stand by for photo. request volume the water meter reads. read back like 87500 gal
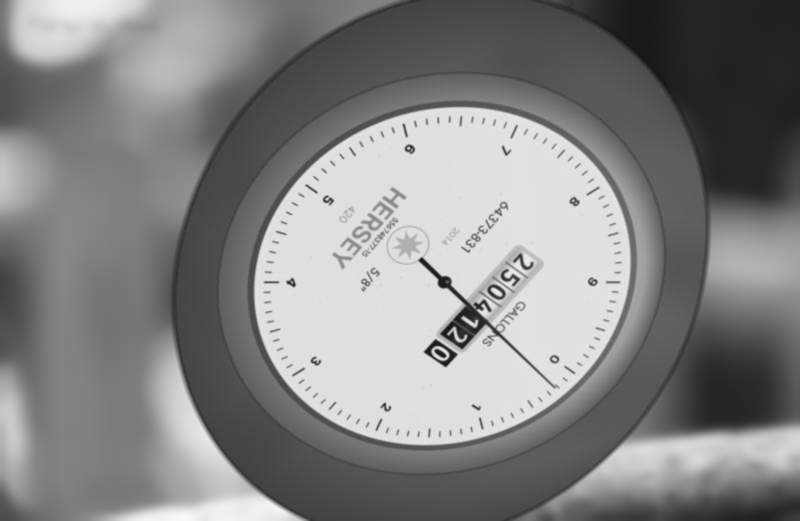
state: 2504120.2 gal
